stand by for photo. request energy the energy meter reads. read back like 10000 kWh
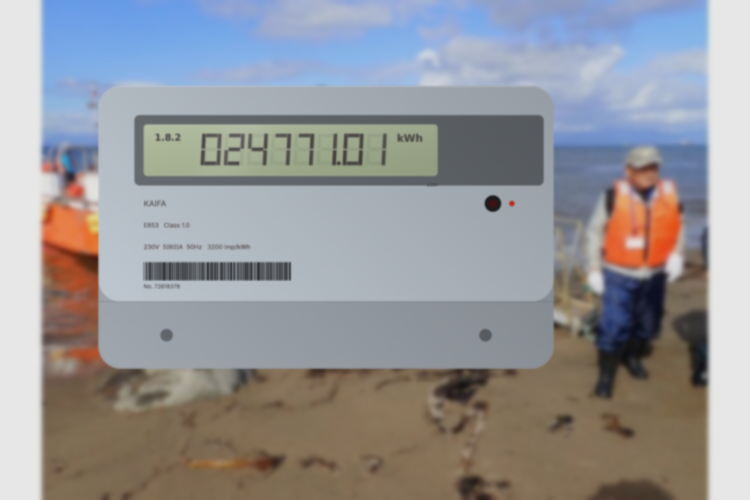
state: 24771.01 kWh
